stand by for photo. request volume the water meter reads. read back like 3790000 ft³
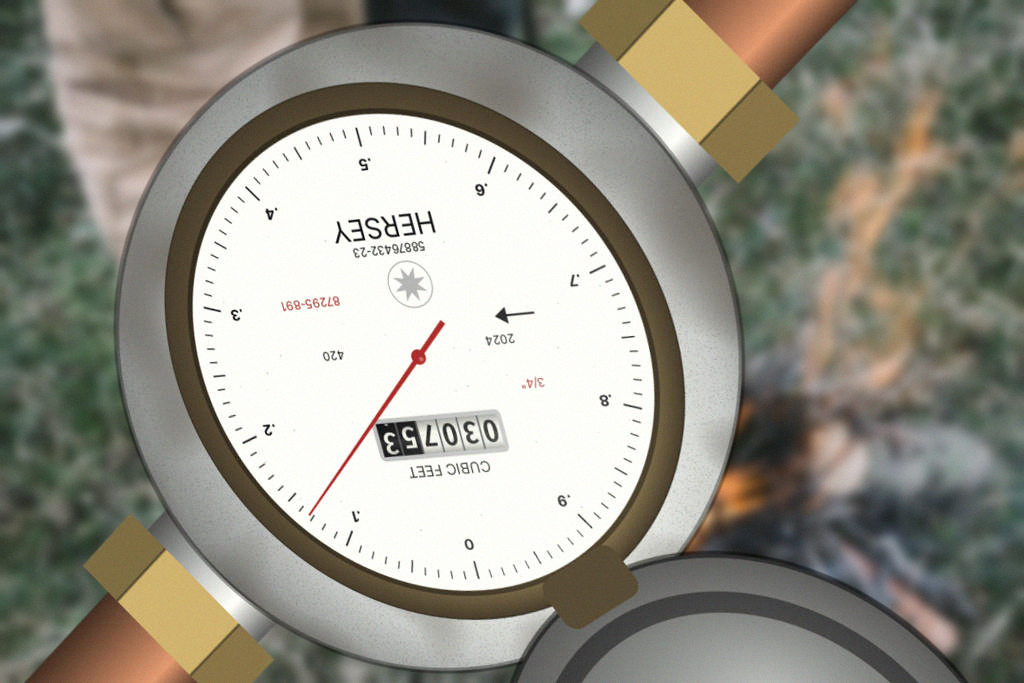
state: 30753.13 ft³
